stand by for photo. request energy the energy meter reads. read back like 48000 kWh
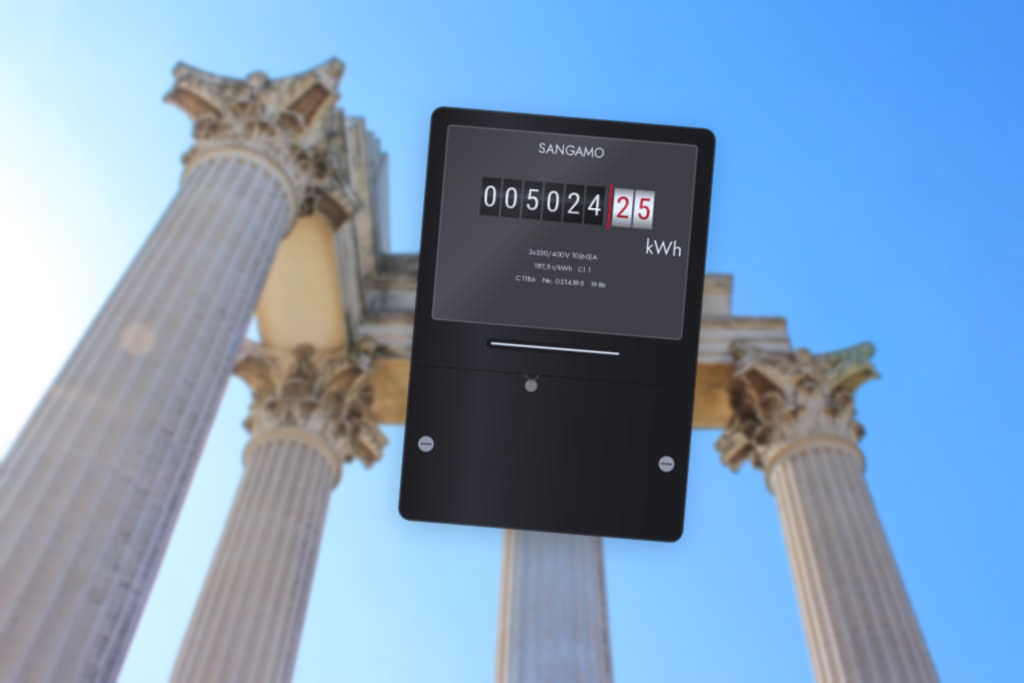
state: 5024.25 kWh
